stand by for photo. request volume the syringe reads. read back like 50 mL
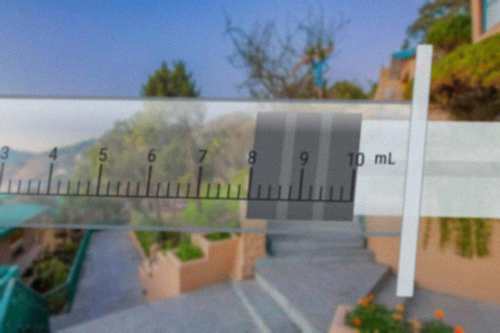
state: 8 mL
